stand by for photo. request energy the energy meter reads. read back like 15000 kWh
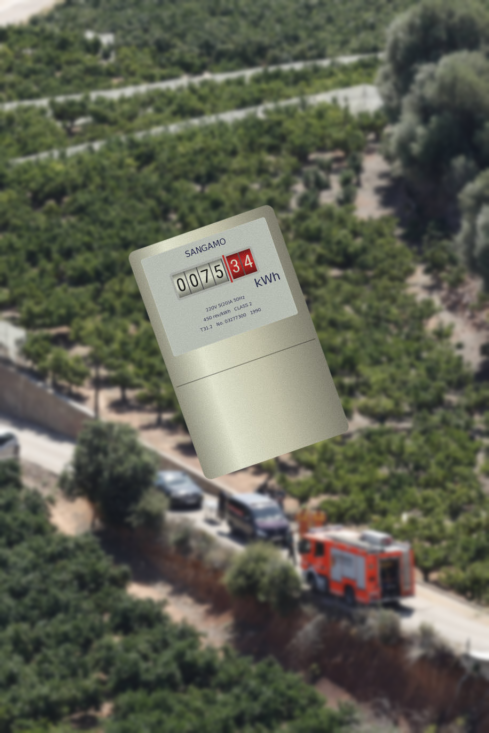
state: 75.34 kWh
